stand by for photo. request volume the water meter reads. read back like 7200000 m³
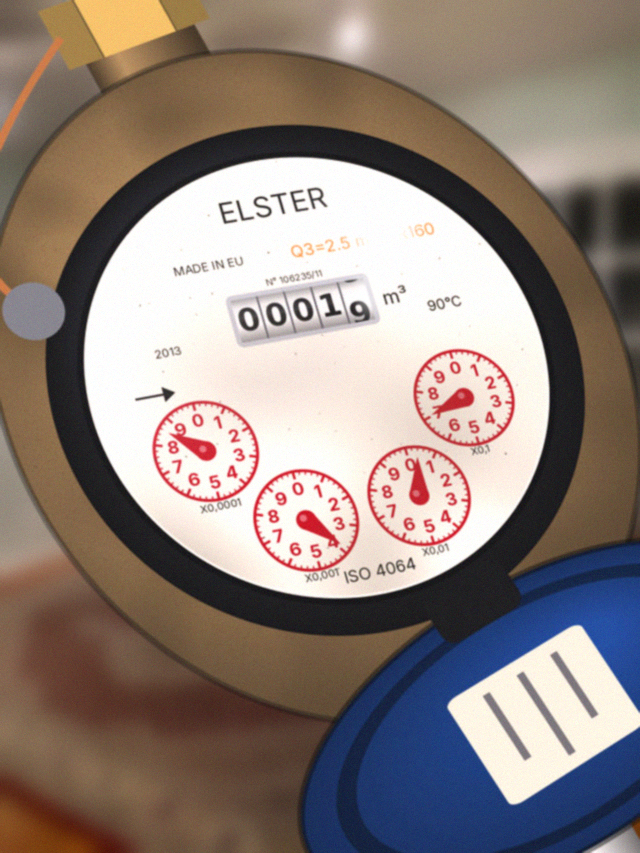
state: 18.7038 m³
